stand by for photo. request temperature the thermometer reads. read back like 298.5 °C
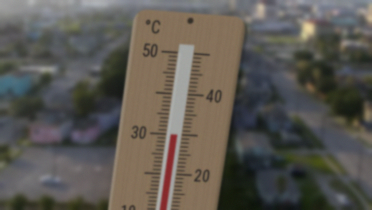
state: 30 °C
